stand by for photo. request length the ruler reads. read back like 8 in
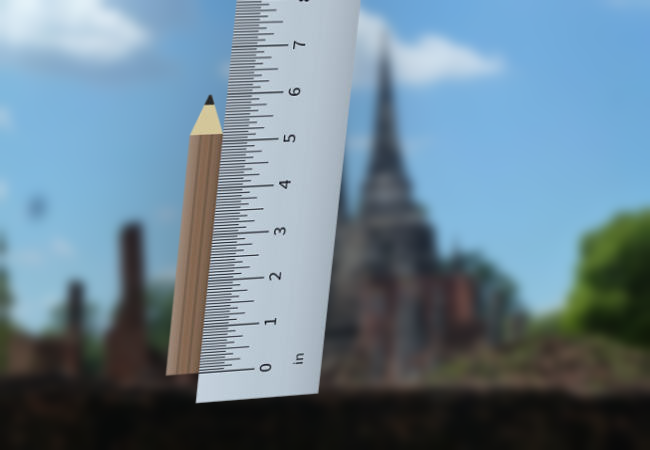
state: 6 in
